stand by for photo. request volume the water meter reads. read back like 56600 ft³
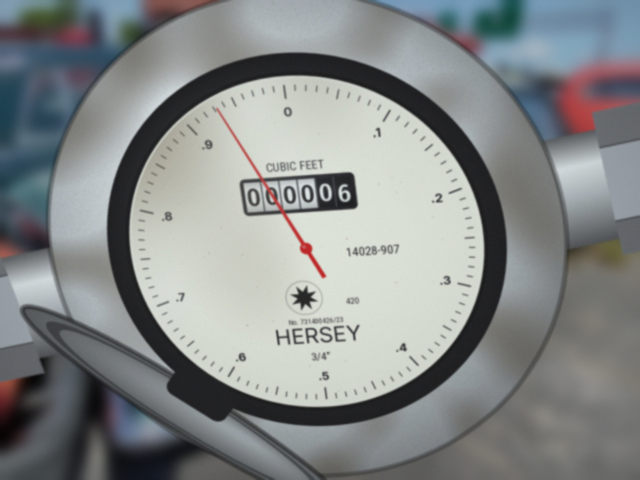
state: 5.93 ft³
